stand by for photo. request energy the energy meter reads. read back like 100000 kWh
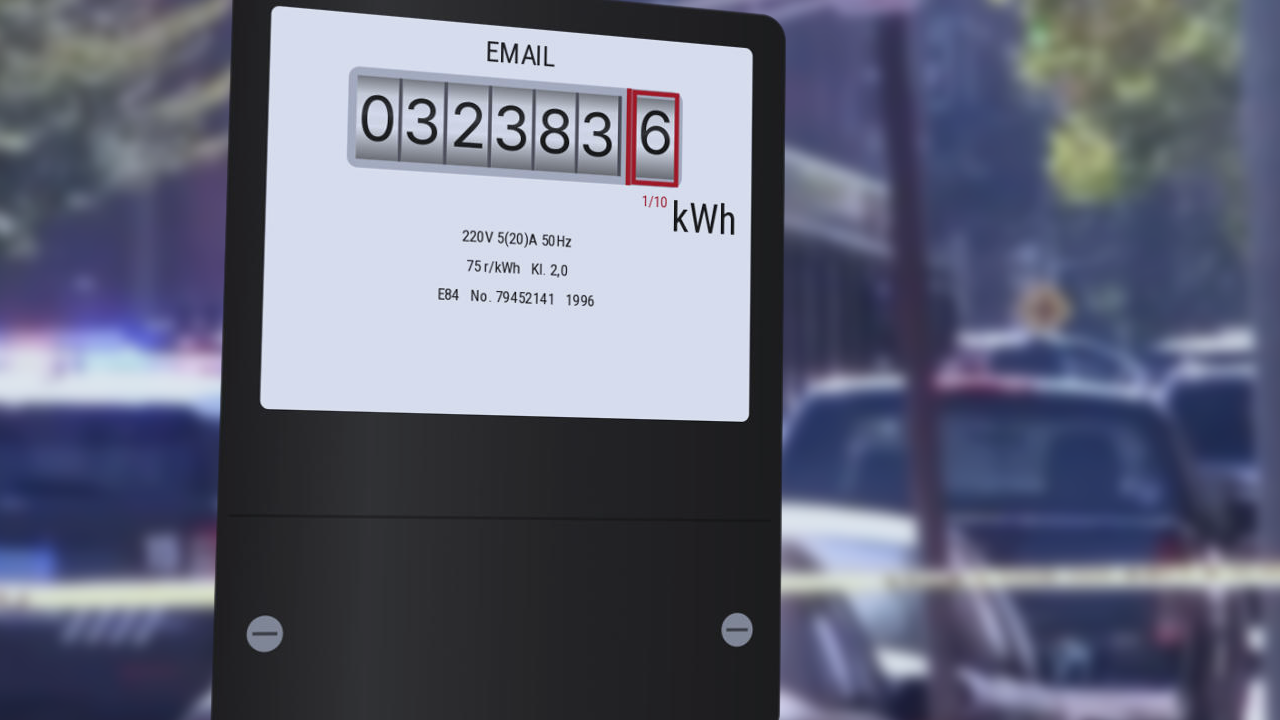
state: 32383.6 kWh
